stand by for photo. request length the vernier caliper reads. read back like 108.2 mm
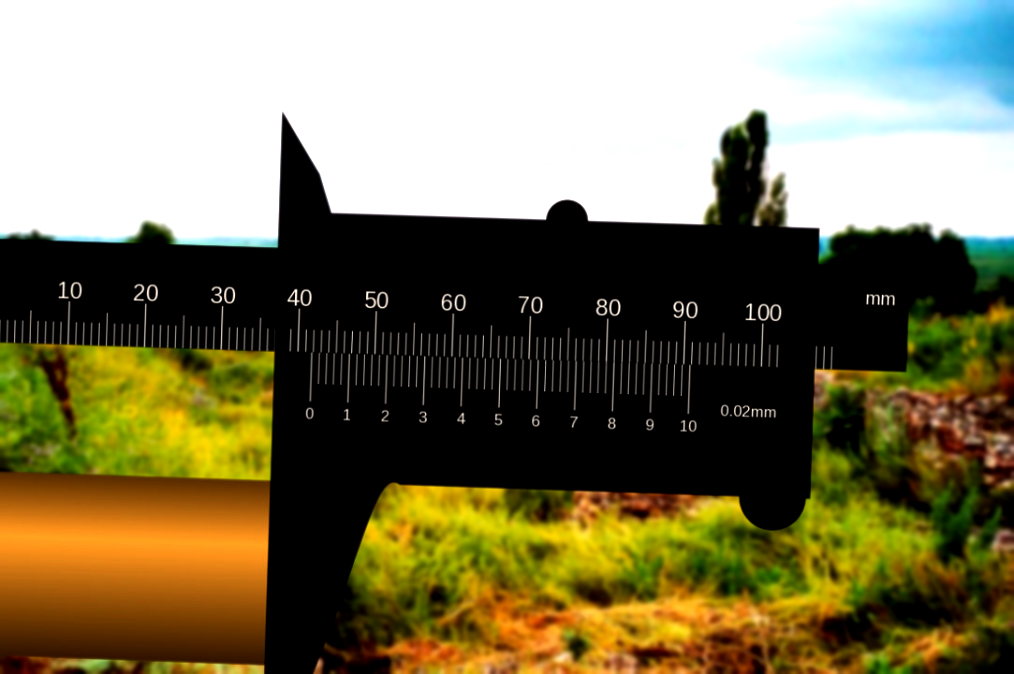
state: 41.8 mm
